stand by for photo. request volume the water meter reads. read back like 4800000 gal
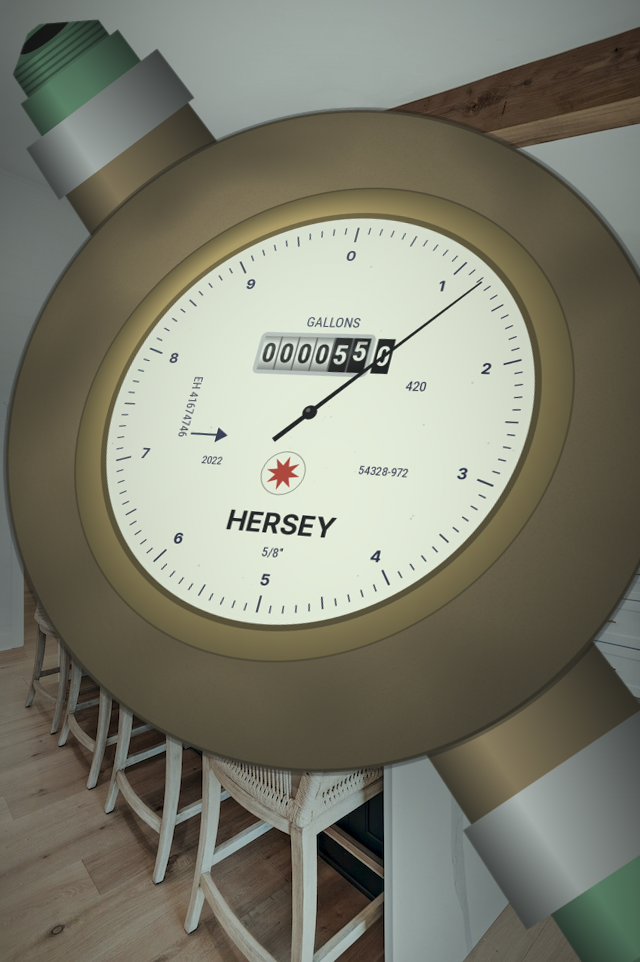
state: 551.2 gal
